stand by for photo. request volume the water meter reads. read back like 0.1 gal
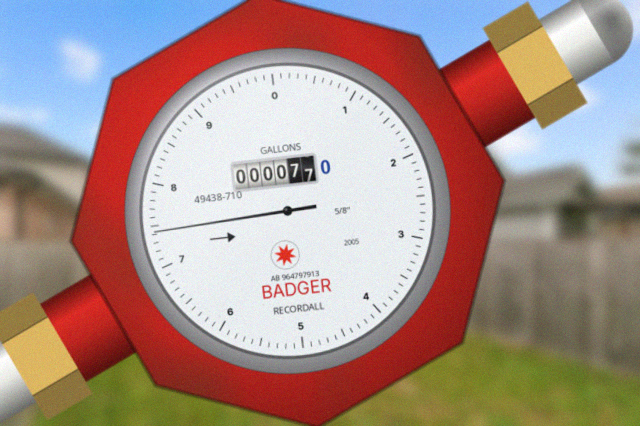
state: 767.4 gal
